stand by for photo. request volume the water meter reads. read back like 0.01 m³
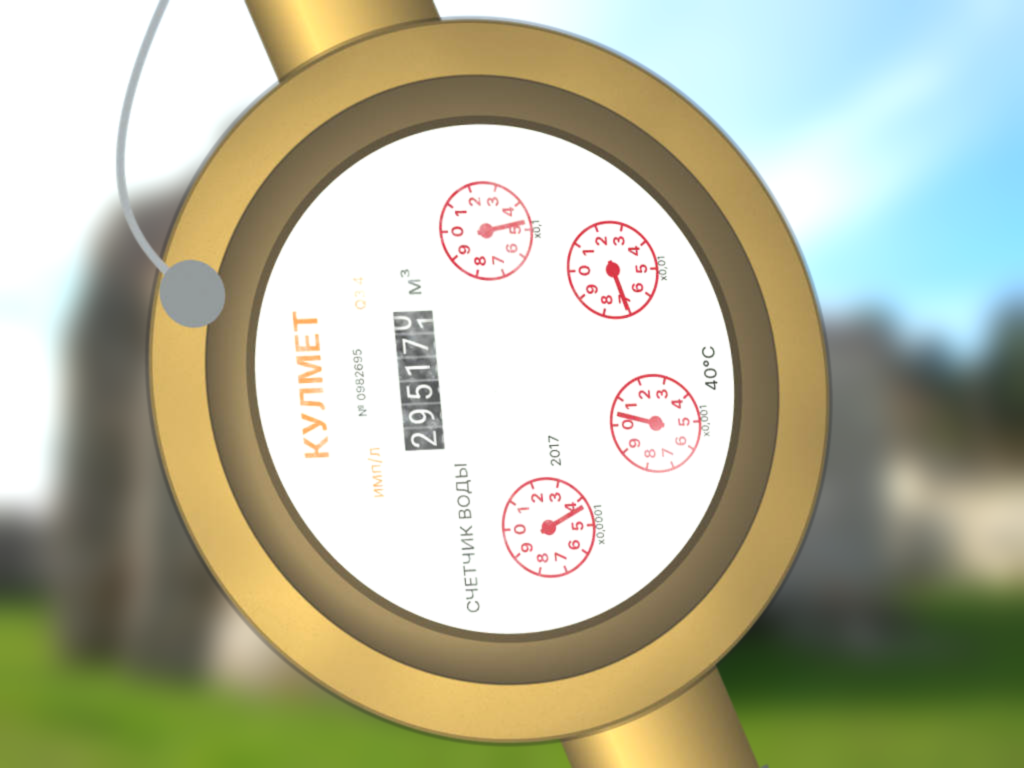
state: 295170.4704 m³
